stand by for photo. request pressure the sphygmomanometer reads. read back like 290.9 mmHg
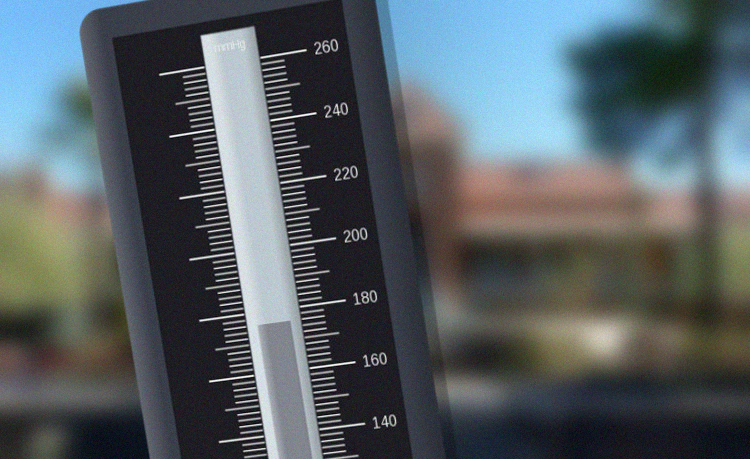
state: 176 mmHg
